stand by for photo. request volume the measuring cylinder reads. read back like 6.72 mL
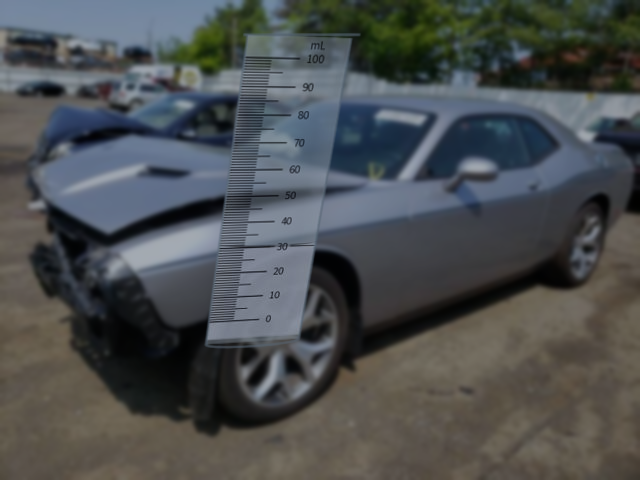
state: 30 mL
